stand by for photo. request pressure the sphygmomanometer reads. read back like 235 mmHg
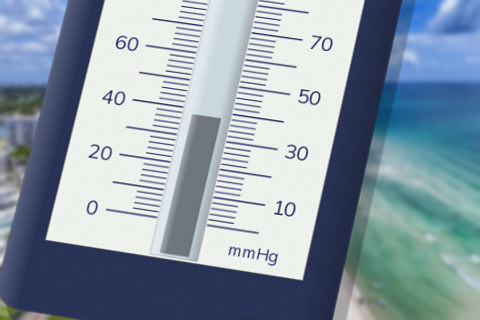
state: 38 mmHg
